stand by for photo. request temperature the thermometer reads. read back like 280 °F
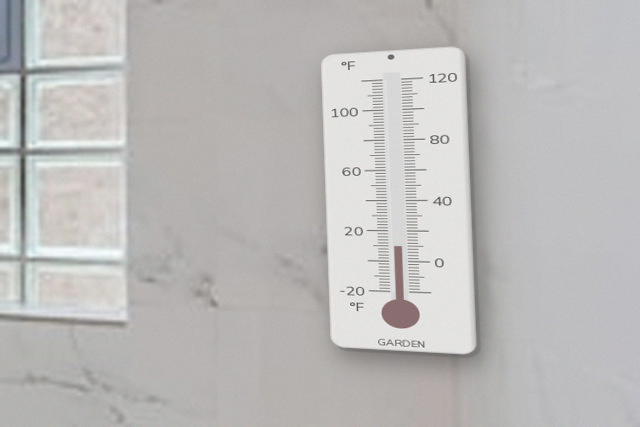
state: 10 °F
